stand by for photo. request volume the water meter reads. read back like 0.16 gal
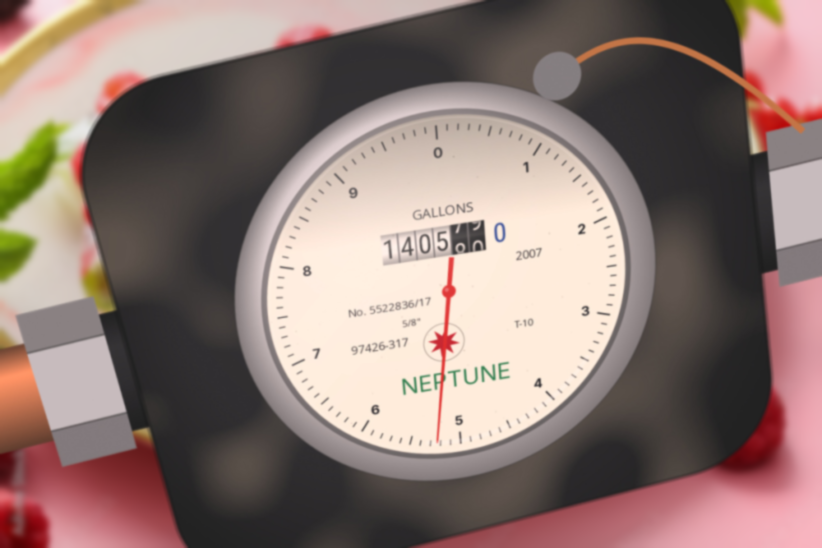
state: 1405795.2 gal
